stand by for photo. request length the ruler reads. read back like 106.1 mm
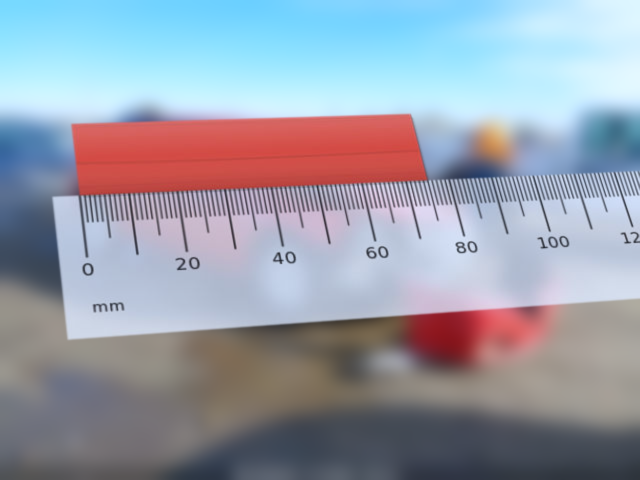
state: 75 mm
